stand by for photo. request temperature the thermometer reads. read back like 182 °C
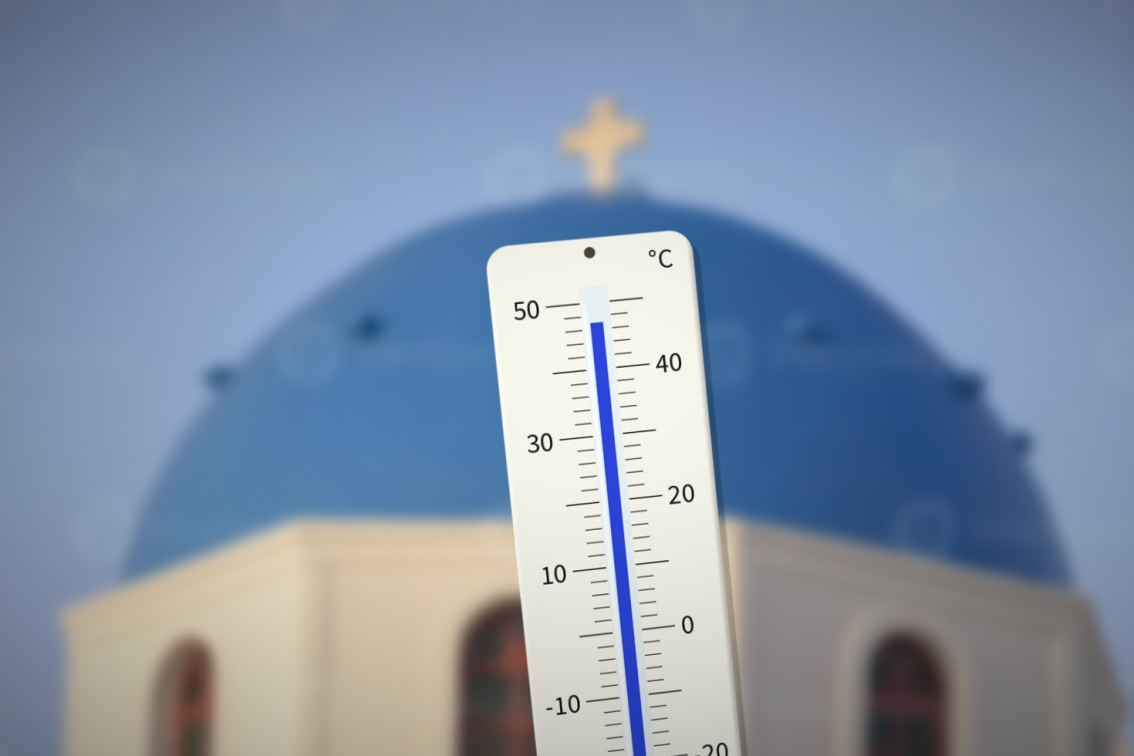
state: 47 °C
